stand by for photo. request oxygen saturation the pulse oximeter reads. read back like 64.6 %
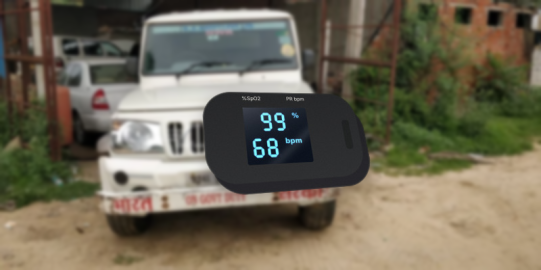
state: 99 %
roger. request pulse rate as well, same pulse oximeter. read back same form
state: 68 bpm
